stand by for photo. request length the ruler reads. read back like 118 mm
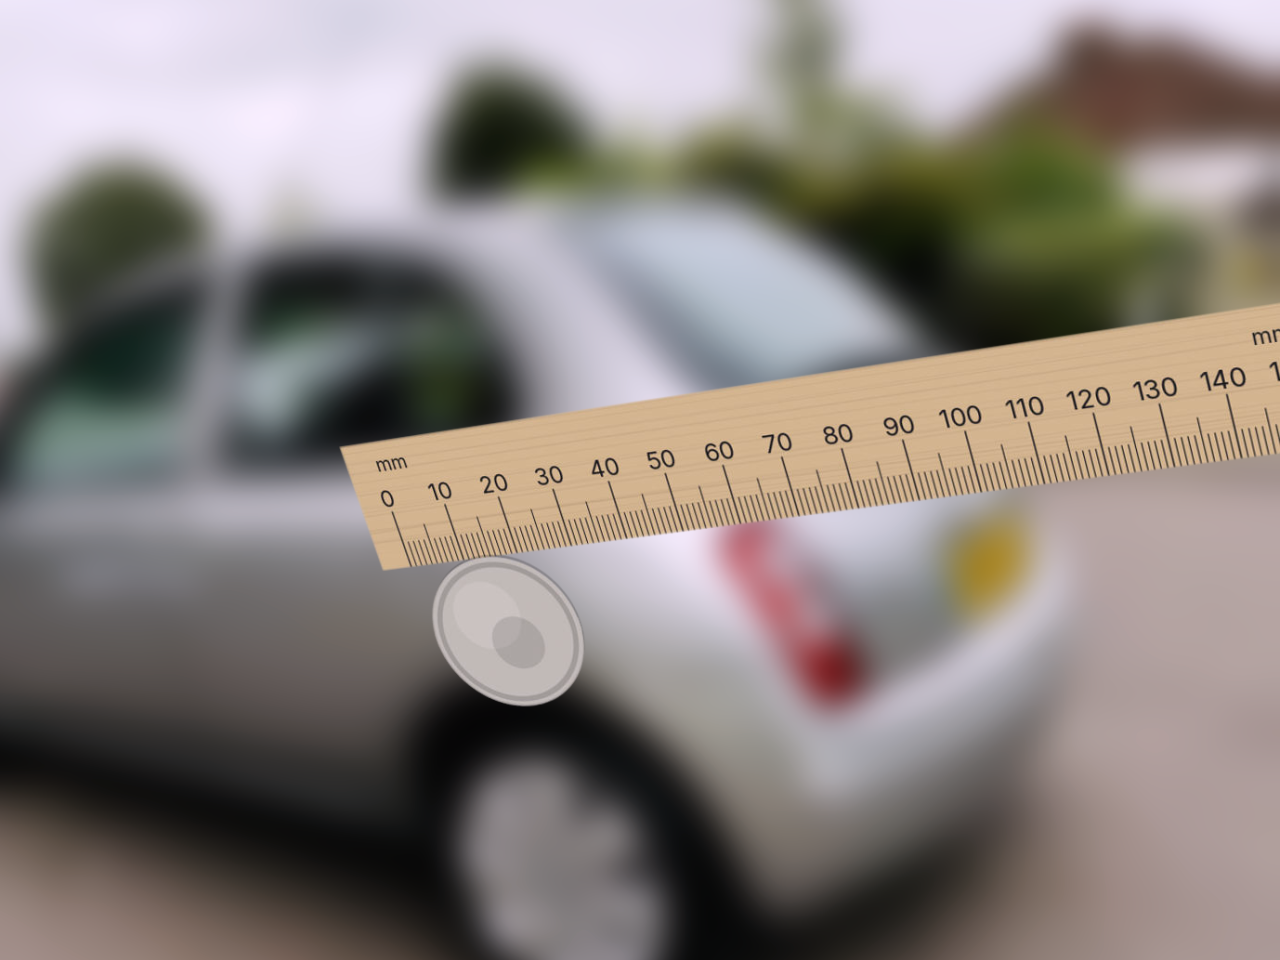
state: 27 mm
